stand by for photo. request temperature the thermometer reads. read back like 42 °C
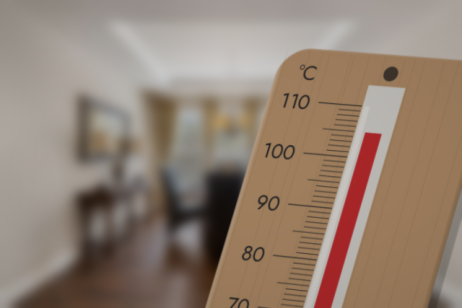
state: 105 °C
